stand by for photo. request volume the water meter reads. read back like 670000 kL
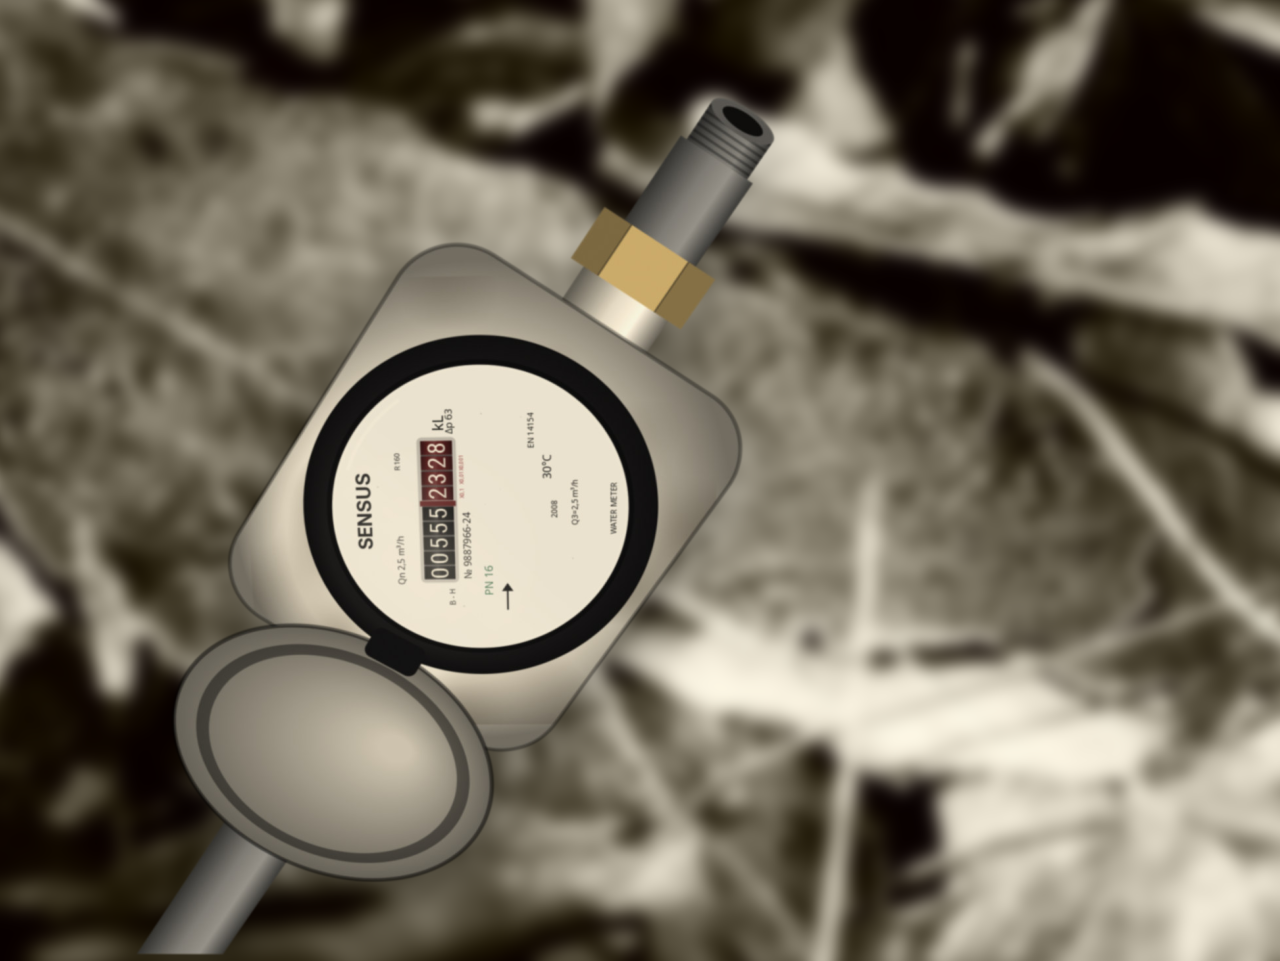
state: 555.2328 kL
